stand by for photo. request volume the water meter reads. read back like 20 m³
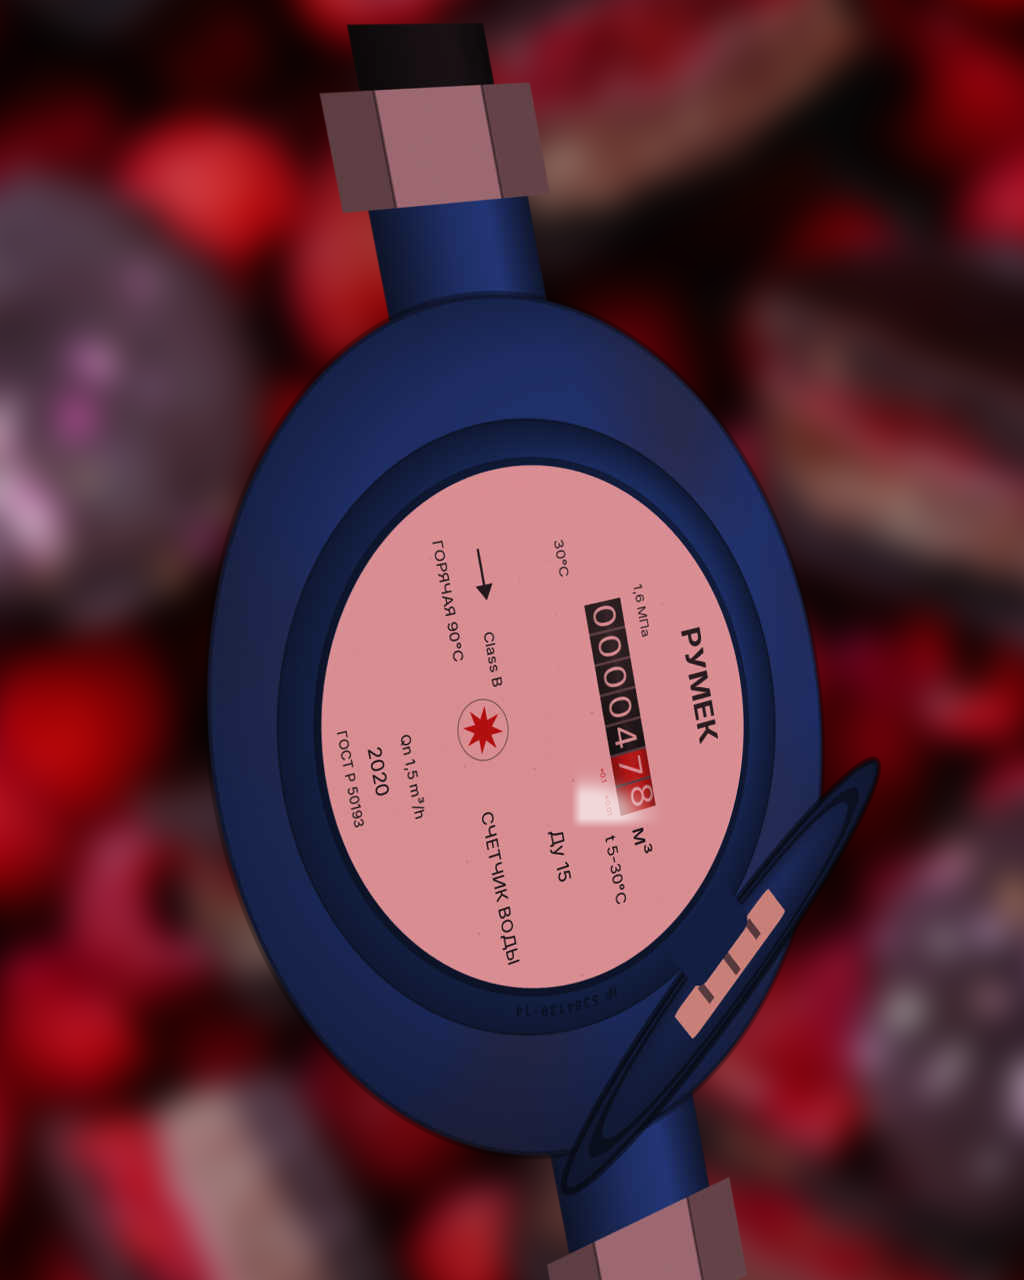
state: 4.78 m³
